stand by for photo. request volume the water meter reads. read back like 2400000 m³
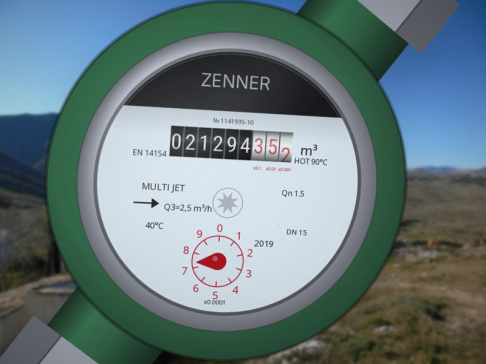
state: 21294.3517 m³
